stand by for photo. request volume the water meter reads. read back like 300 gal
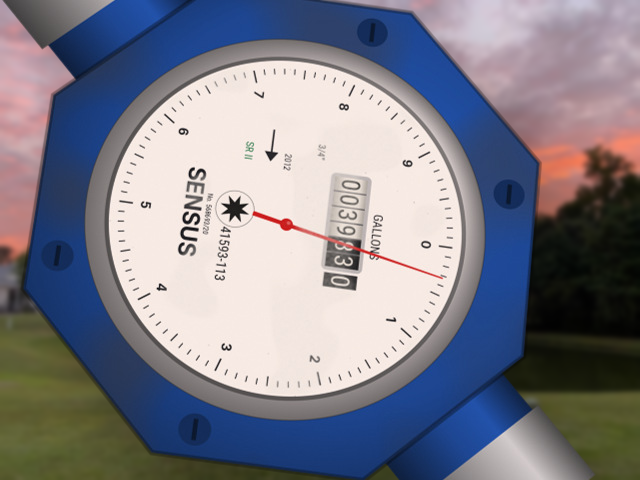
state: 39830.3 gal
